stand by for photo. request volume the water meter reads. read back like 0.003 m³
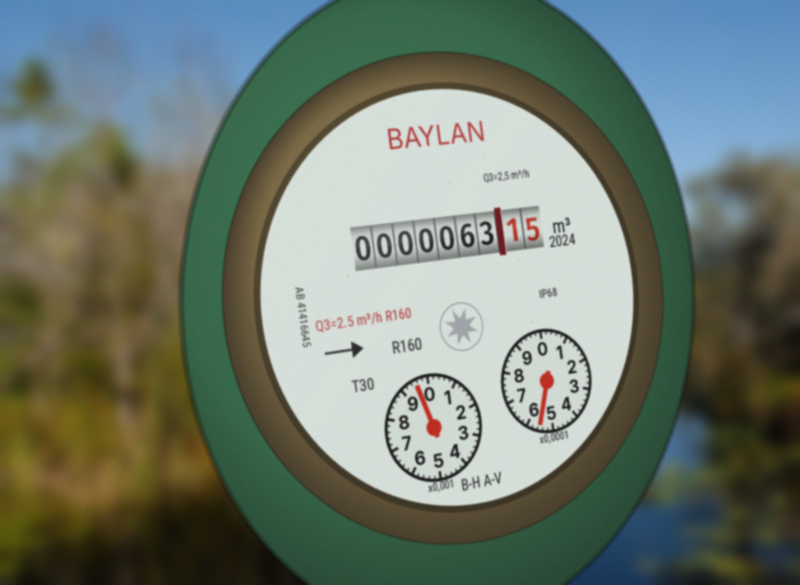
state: 63.1495 m³
